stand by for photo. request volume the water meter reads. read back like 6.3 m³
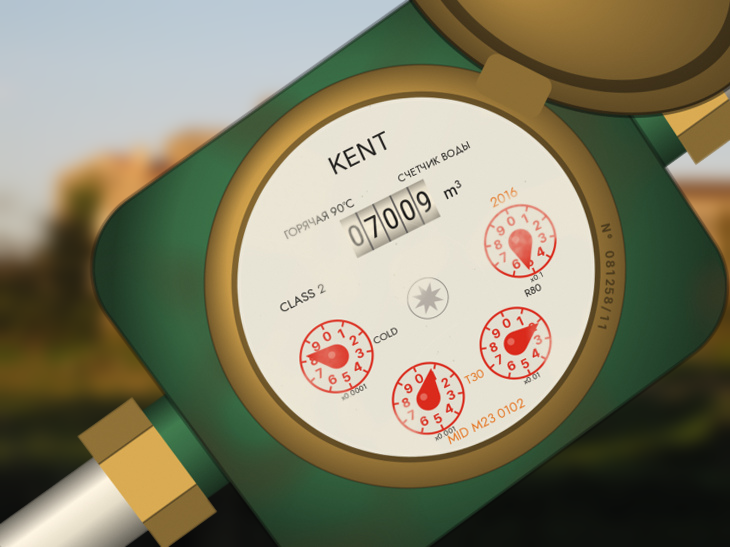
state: 7009.5208 m³
